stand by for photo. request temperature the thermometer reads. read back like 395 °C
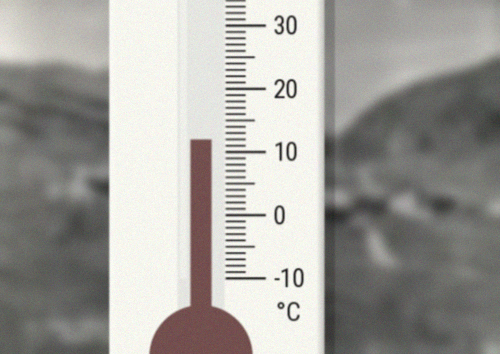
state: 12 °C
